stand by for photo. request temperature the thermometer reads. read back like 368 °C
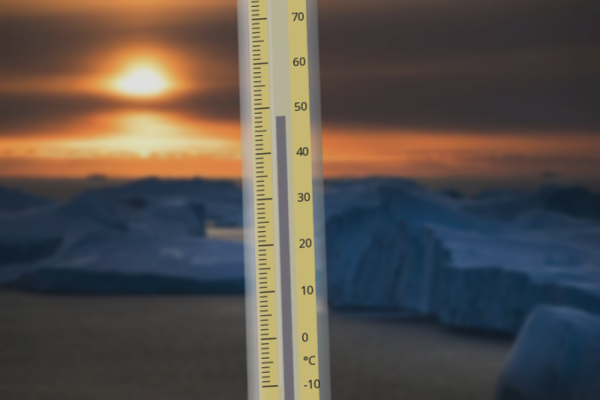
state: 48 °C
